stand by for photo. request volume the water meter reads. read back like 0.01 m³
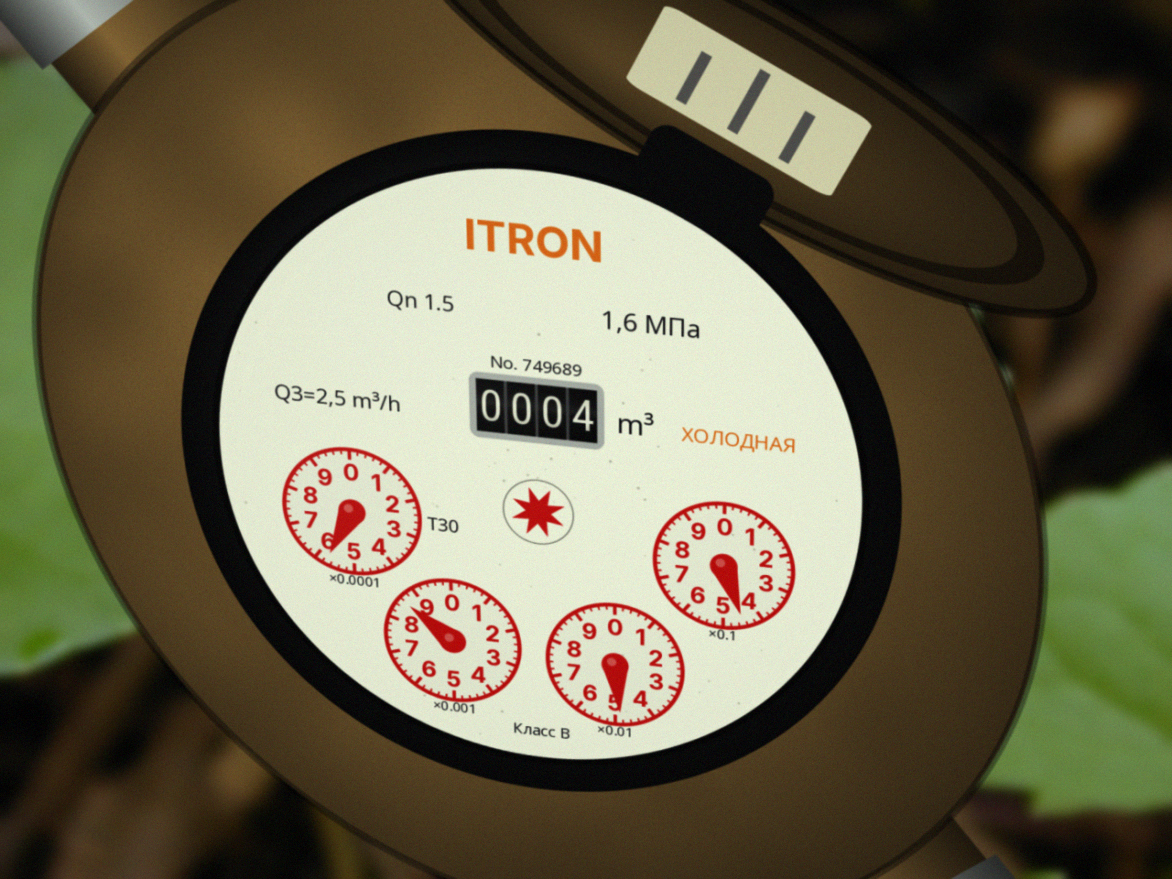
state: 4.4485 m³
